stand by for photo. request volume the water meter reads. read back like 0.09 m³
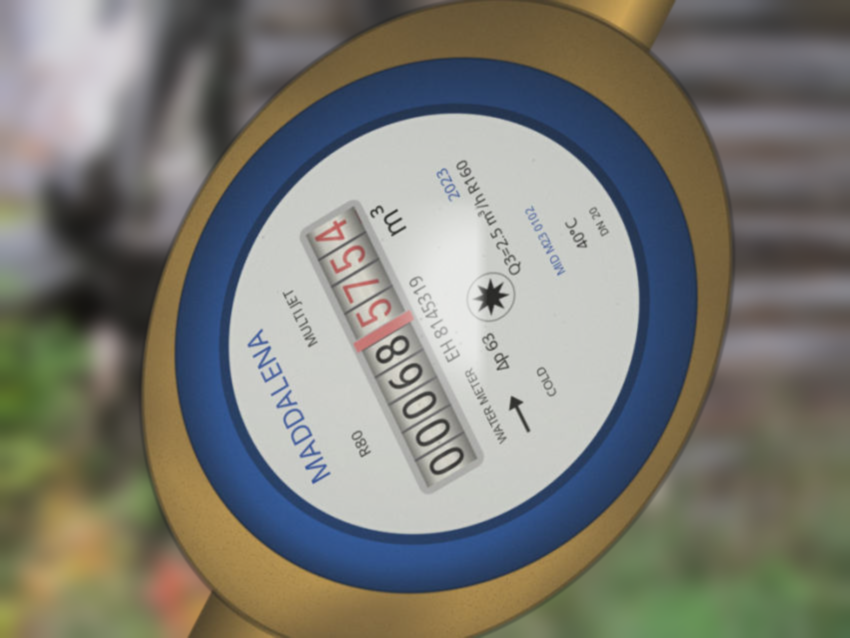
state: 68.5754 m³
